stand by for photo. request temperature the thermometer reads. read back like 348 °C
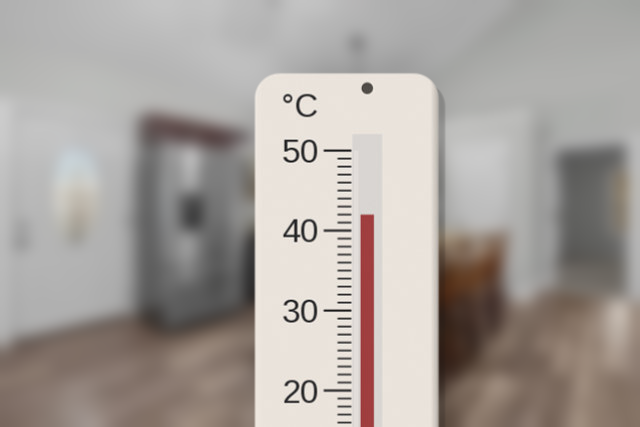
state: 42 °C
